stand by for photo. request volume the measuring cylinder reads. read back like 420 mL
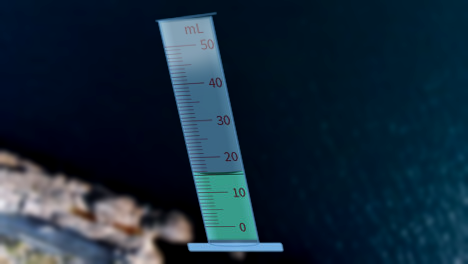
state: 15 mL
